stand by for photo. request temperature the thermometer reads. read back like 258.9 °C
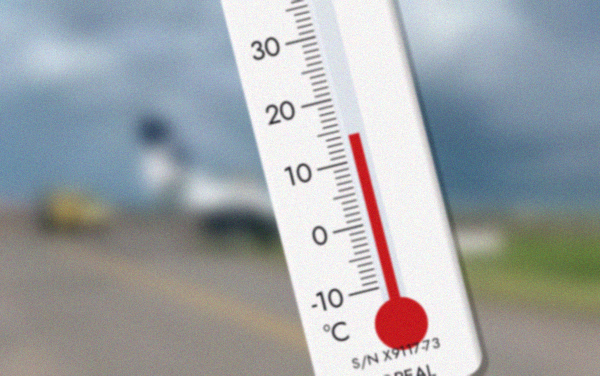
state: 14 °C
